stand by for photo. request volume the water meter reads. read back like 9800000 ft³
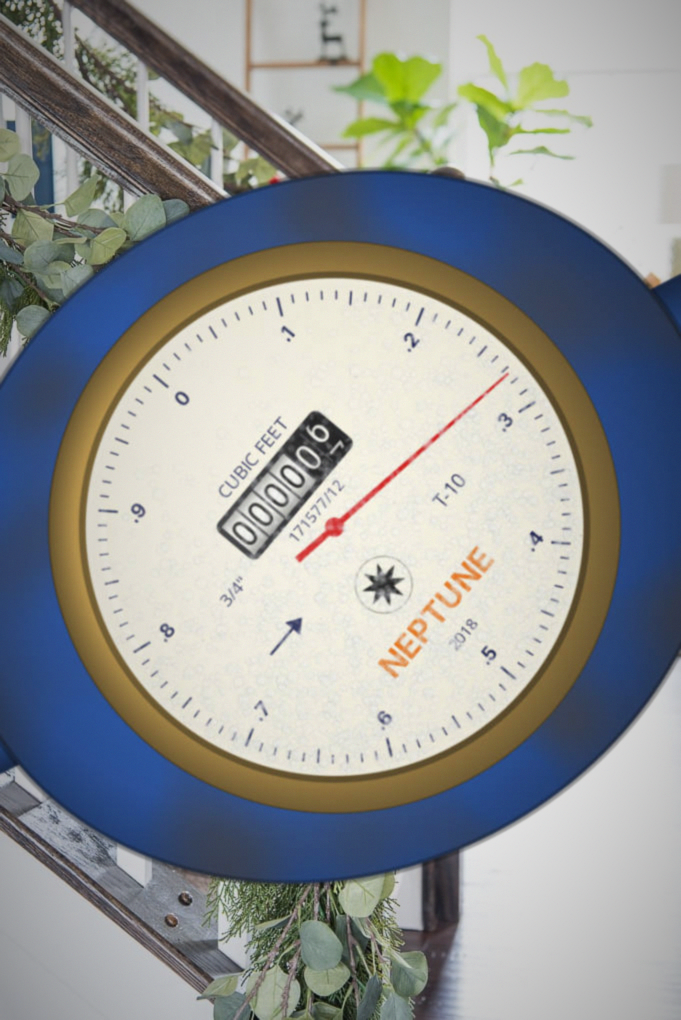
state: 6.27 ft³
